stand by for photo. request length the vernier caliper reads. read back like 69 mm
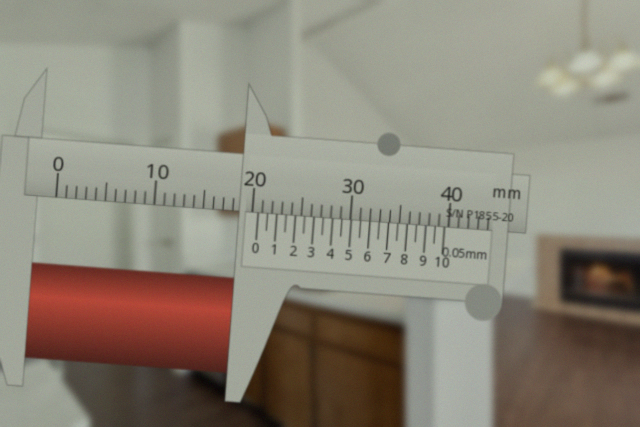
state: 20.6 mm
